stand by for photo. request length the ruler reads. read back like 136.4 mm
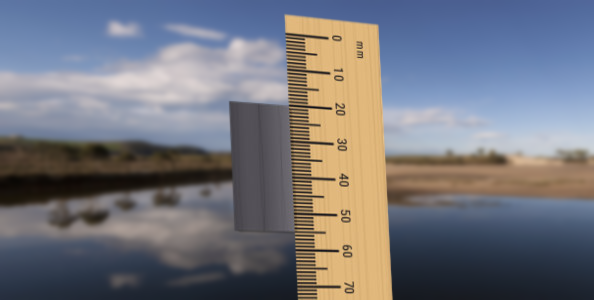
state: 35 mm
